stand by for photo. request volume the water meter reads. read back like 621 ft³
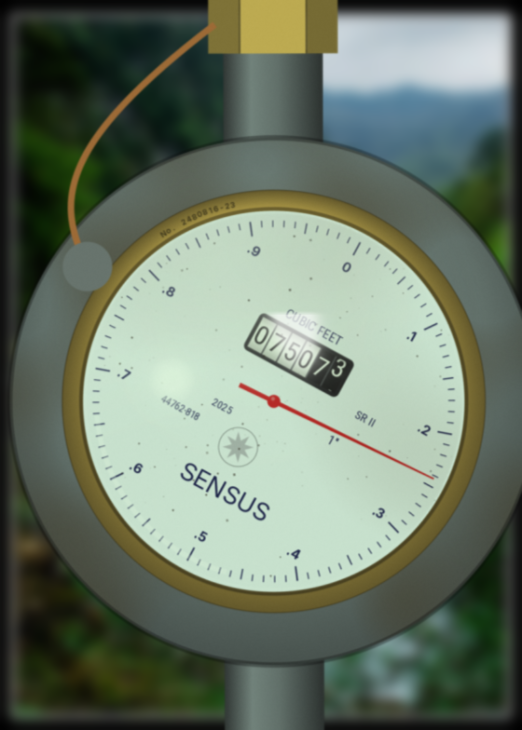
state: 75073.24 ft³
